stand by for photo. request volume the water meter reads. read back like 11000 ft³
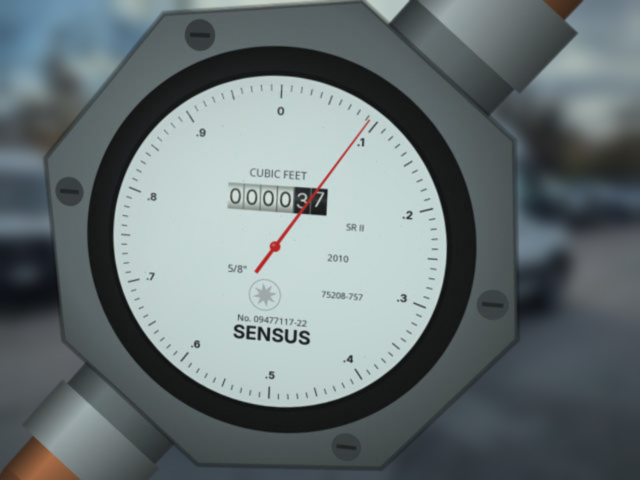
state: 37.09 ft³
